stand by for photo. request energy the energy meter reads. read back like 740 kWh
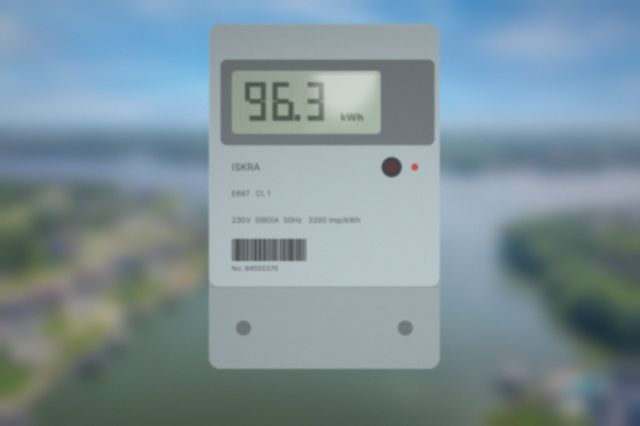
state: 96.3 kWh
